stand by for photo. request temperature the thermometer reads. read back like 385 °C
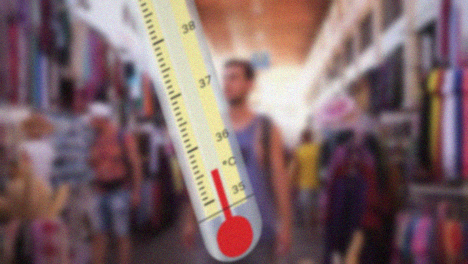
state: 35.5 °C
